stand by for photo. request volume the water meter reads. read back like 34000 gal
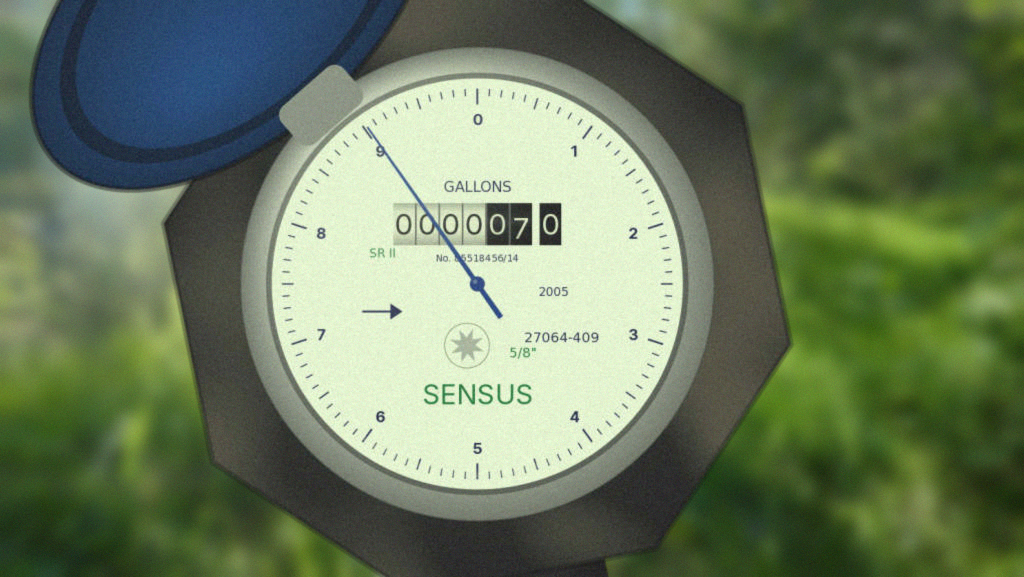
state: 69.0 gal
